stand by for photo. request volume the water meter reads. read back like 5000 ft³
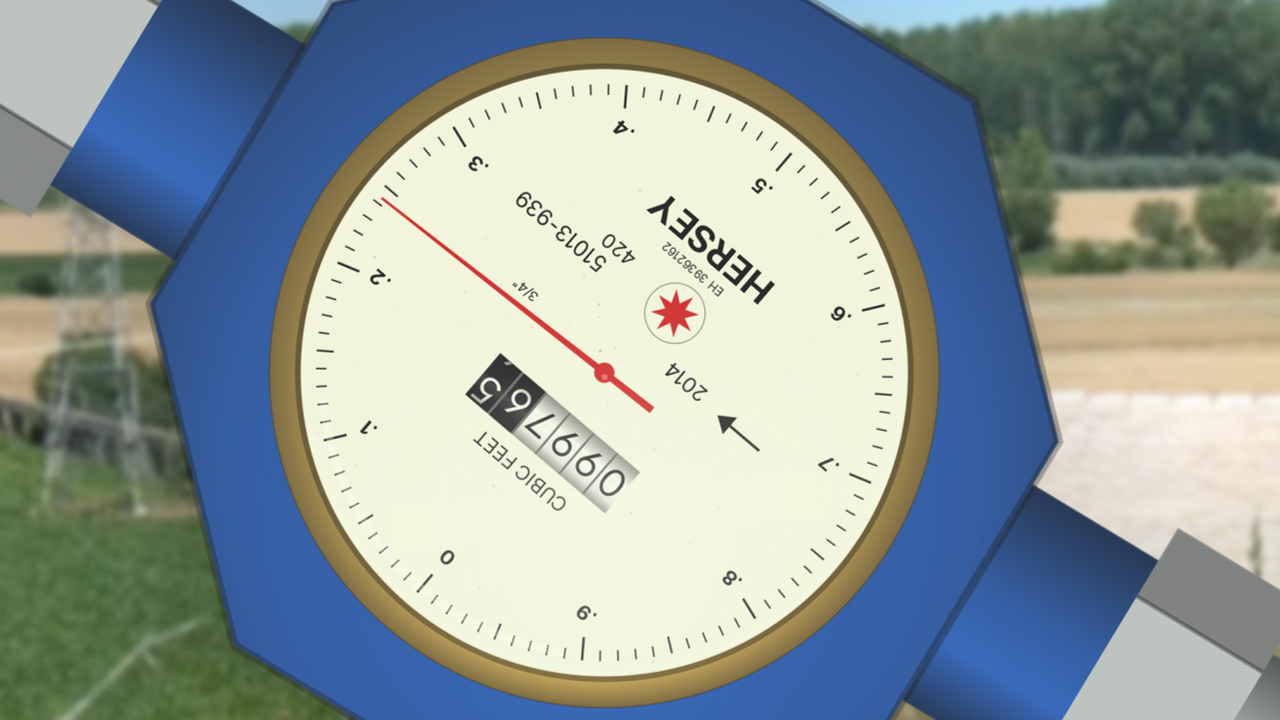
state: 99765.24 ft³
